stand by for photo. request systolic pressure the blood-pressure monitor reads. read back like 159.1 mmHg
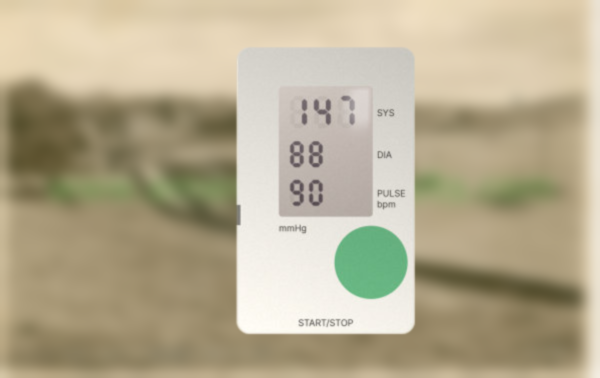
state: 147 mmHg
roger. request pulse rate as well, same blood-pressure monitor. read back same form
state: 90 bpm
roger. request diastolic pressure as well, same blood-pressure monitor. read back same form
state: 88 mmHg
